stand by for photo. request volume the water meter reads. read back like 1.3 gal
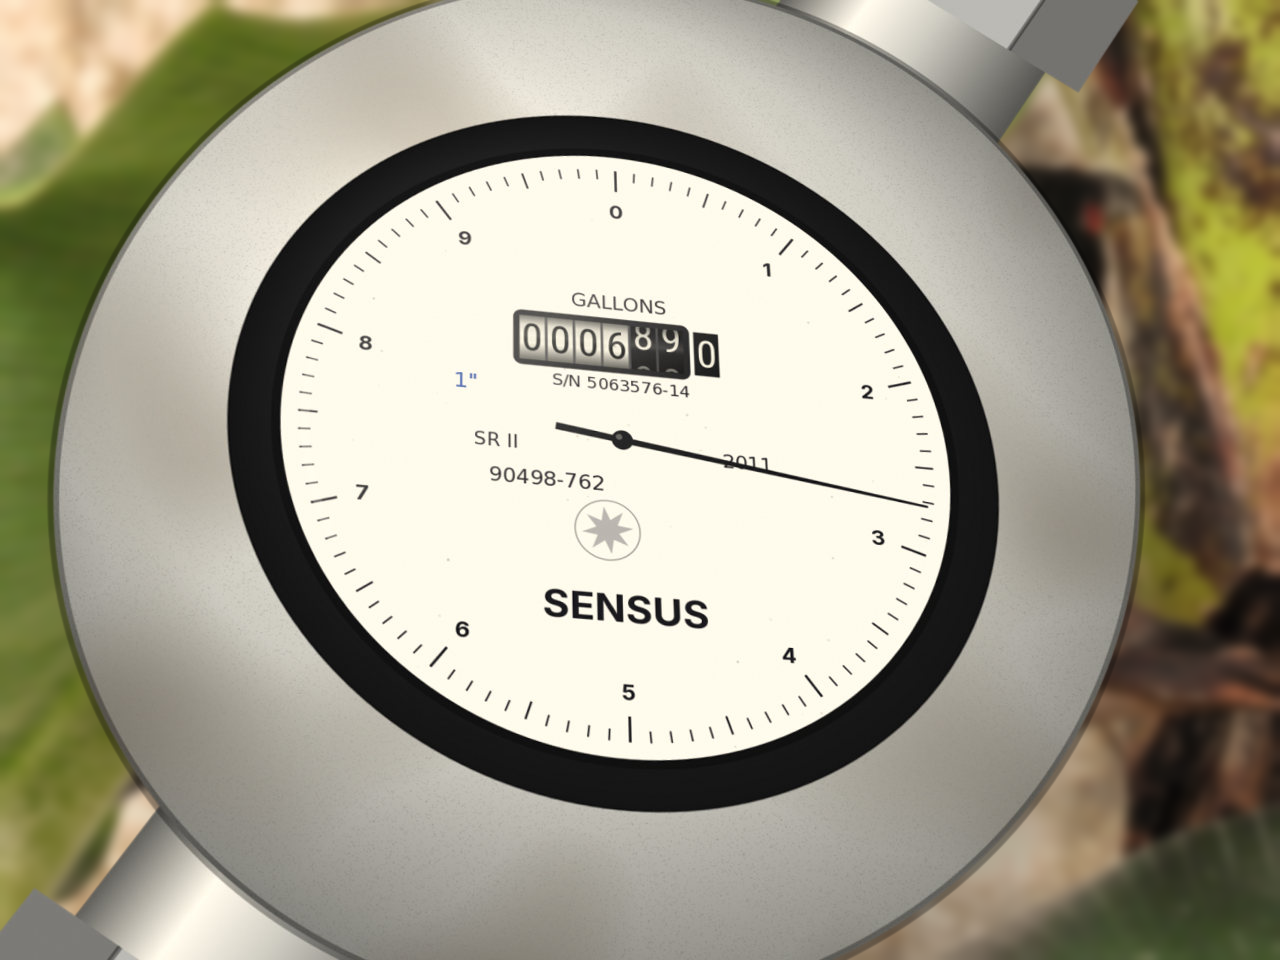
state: 6892.7 gal
